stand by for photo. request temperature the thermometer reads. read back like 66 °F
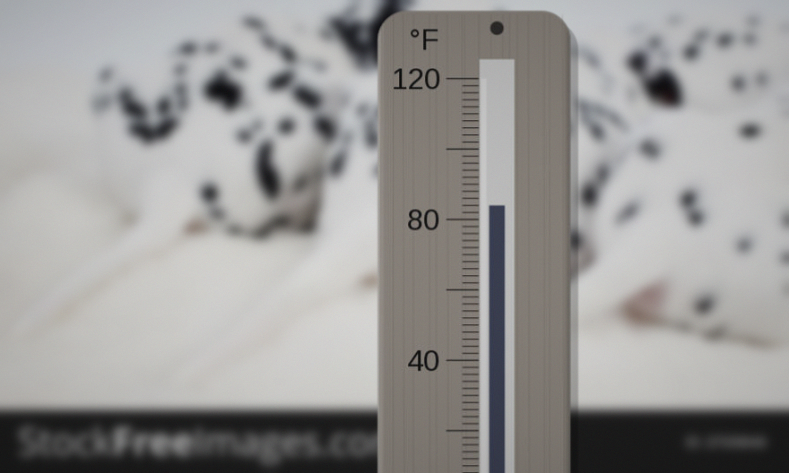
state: 84 °F
